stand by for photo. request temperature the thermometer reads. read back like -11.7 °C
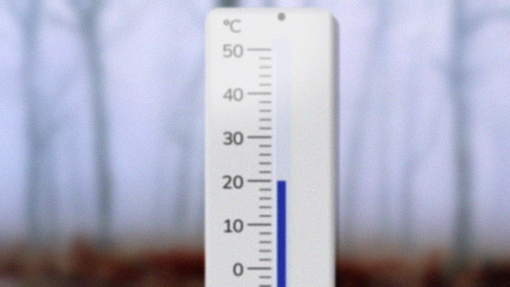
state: 20 °C
